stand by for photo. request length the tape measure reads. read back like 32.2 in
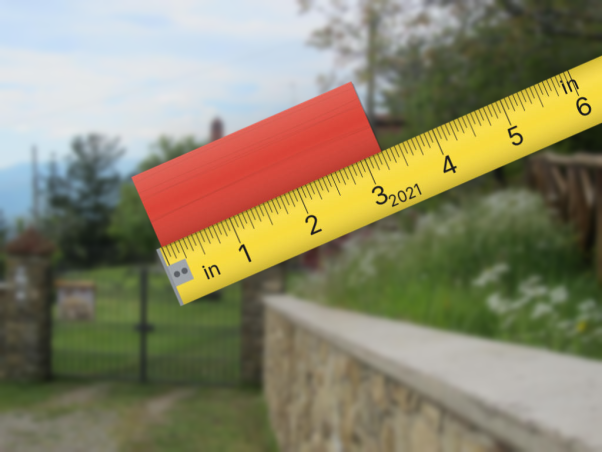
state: 3.25 in
